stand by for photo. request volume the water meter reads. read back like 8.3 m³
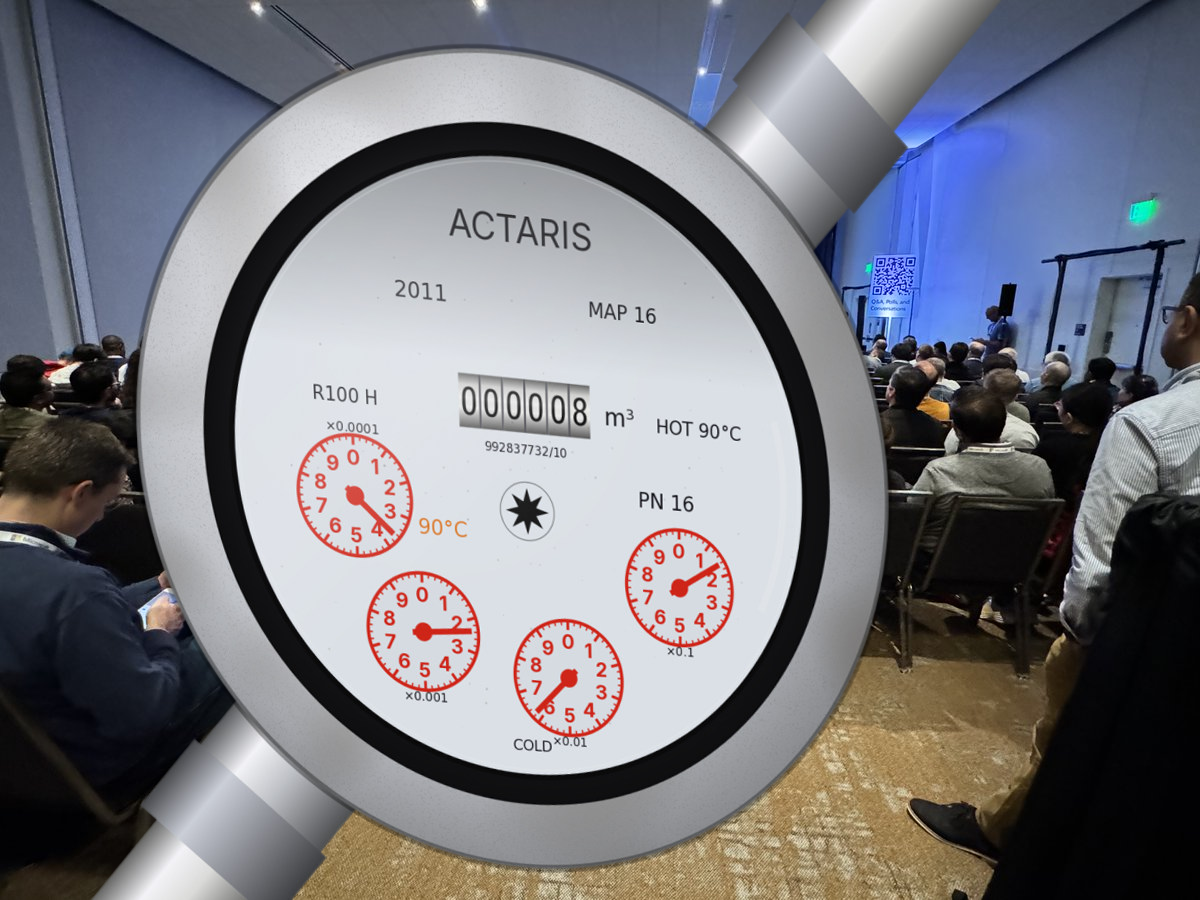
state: 8.1623 m³
